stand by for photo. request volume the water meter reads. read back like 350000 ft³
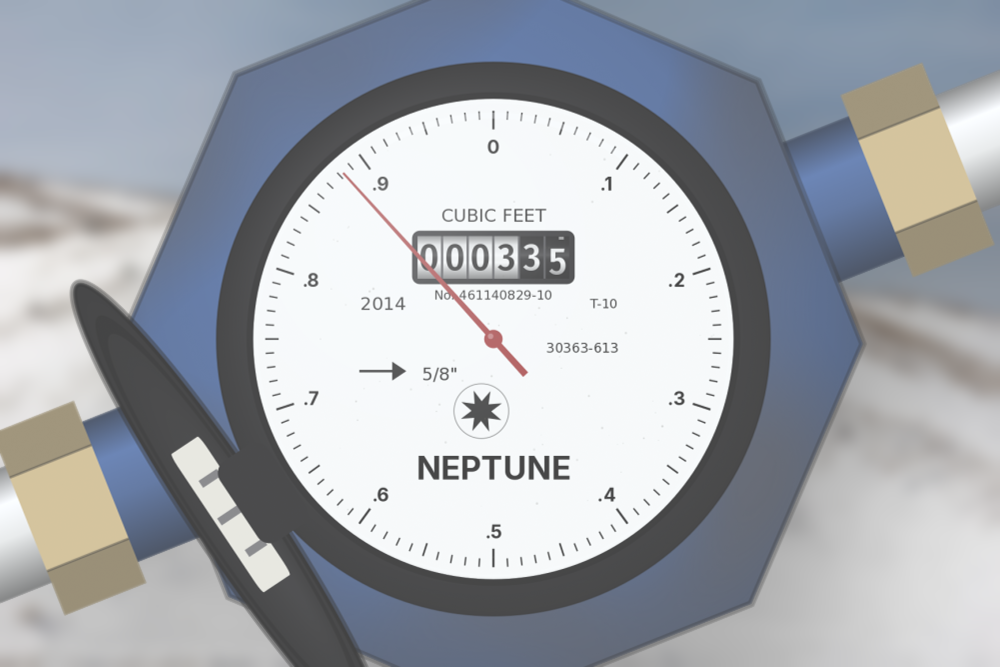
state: 334.88 ft³
